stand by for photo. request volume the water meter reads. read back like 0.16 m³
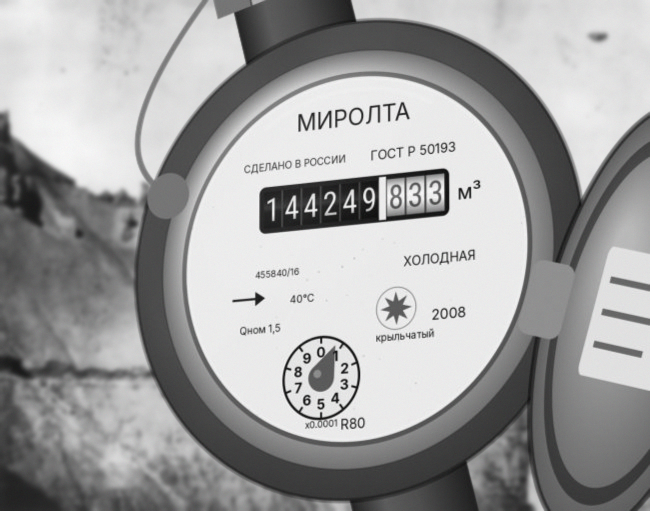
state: 144249.8330 m³
